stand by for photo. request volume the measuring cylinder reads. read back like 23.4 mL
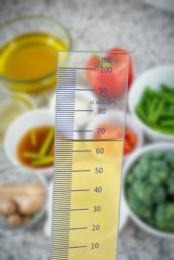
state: 65 mL
